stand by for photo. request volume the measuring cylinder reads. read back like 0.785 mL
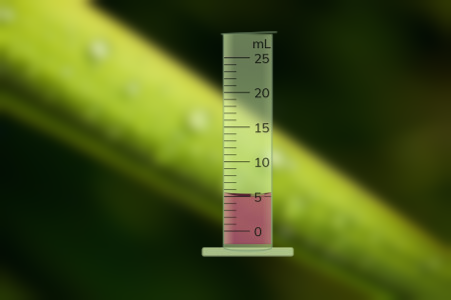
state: 5 mL
